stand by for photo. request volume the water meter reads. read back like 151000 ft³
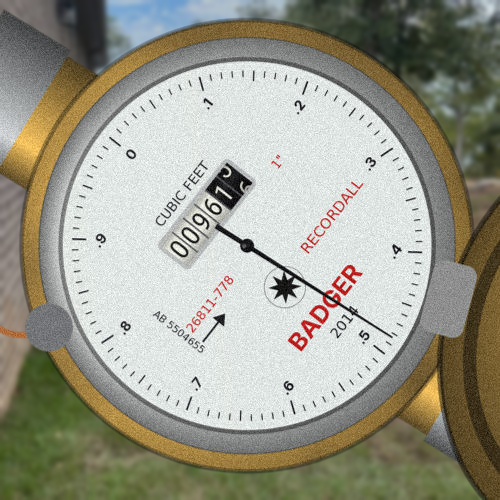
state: 9615.48 ft³
